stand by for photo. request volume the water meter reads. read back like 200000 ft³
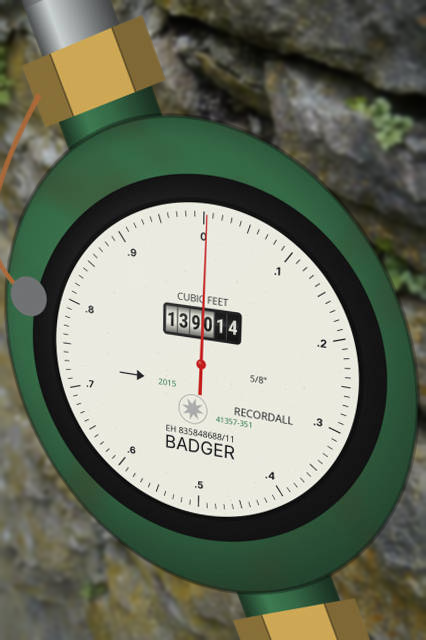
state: 139014.00 ft³
